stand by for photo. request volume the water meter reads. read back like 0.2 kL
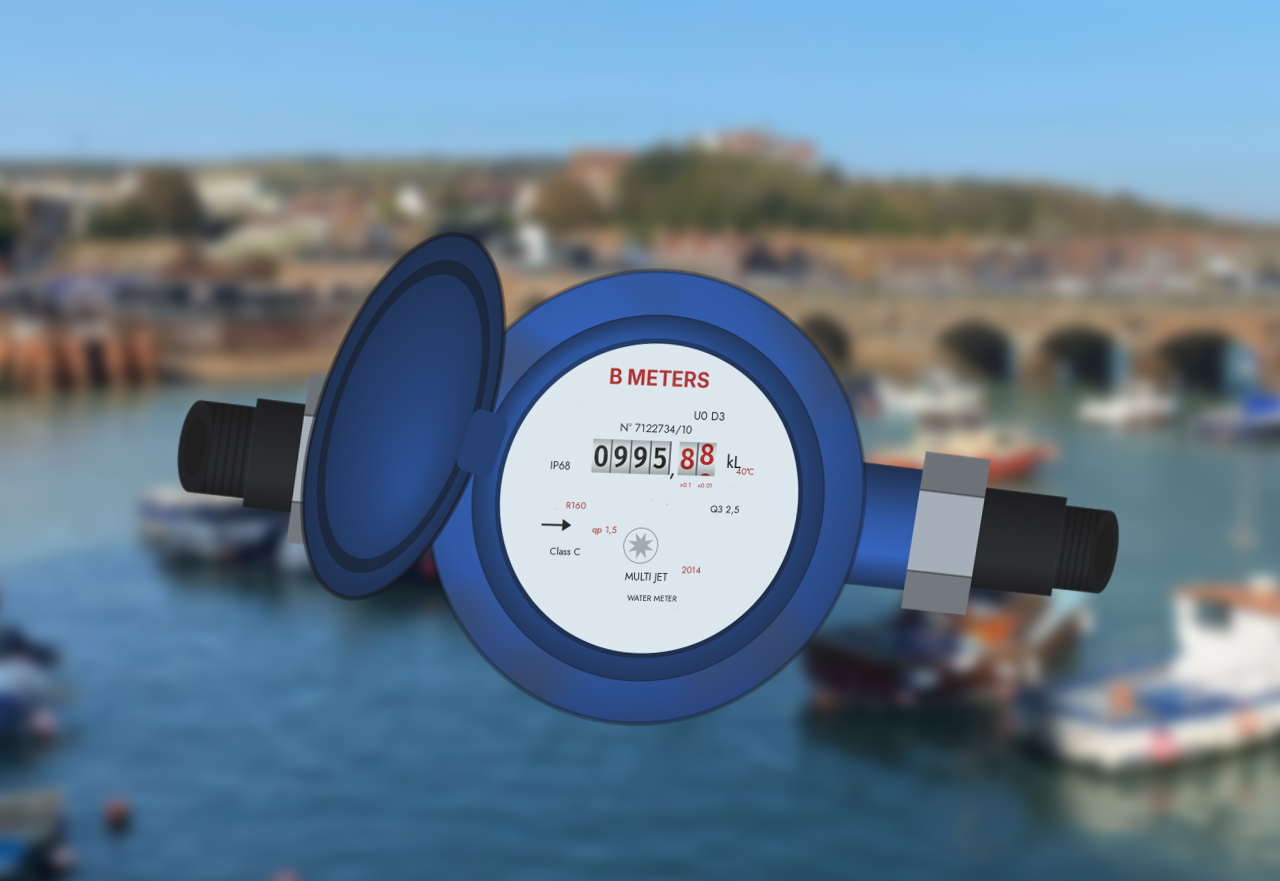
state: 995.88 kL
